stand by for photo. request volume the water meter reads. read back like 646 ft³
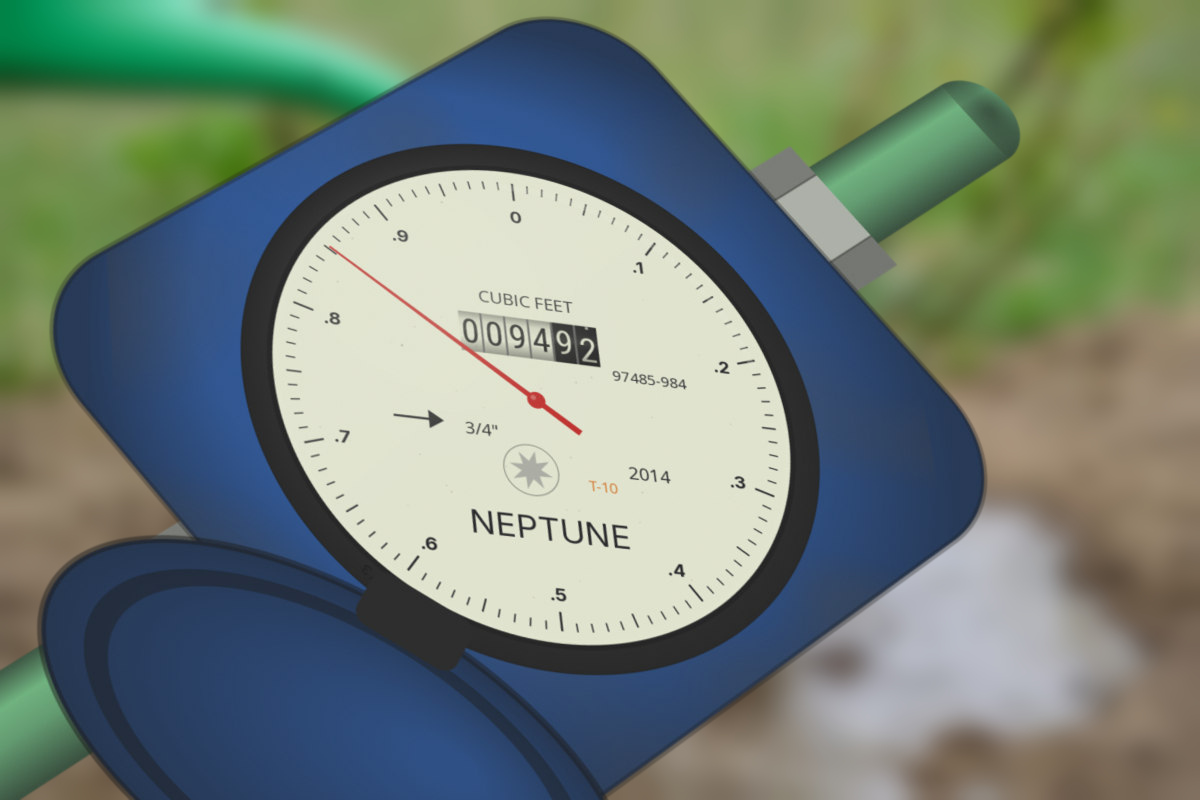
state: 9491.85 ft³
